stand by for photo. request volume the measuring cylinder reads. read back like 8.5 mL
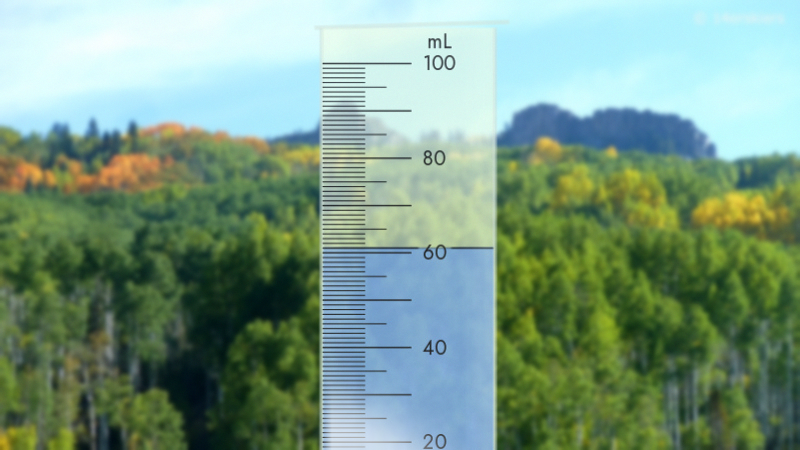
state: 61 mL
